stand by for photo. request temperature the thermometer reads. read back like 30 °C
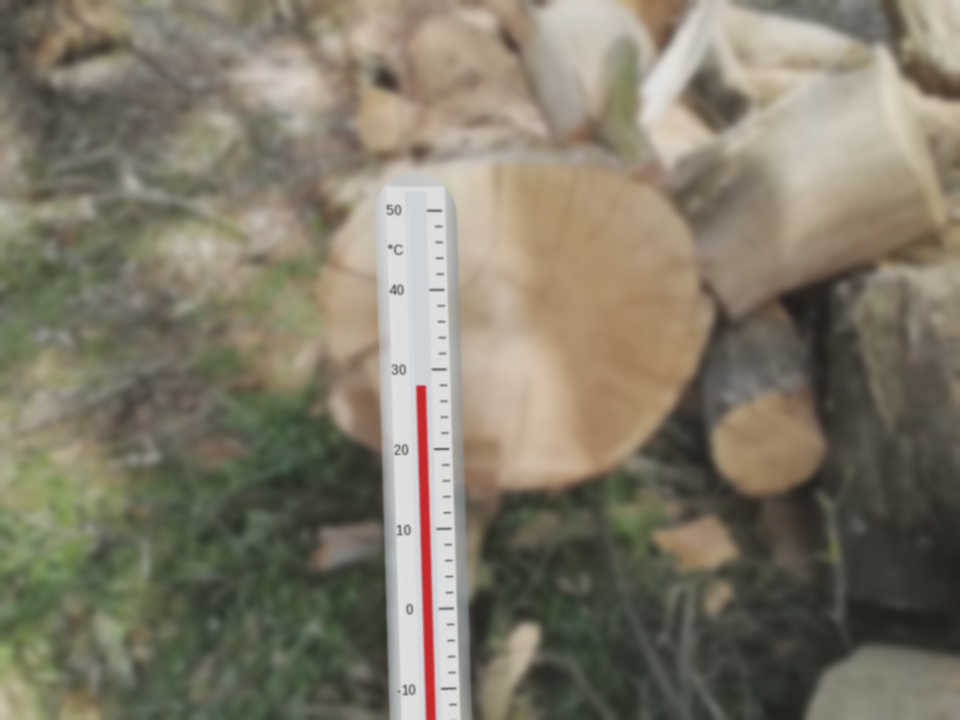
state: 28 °C
